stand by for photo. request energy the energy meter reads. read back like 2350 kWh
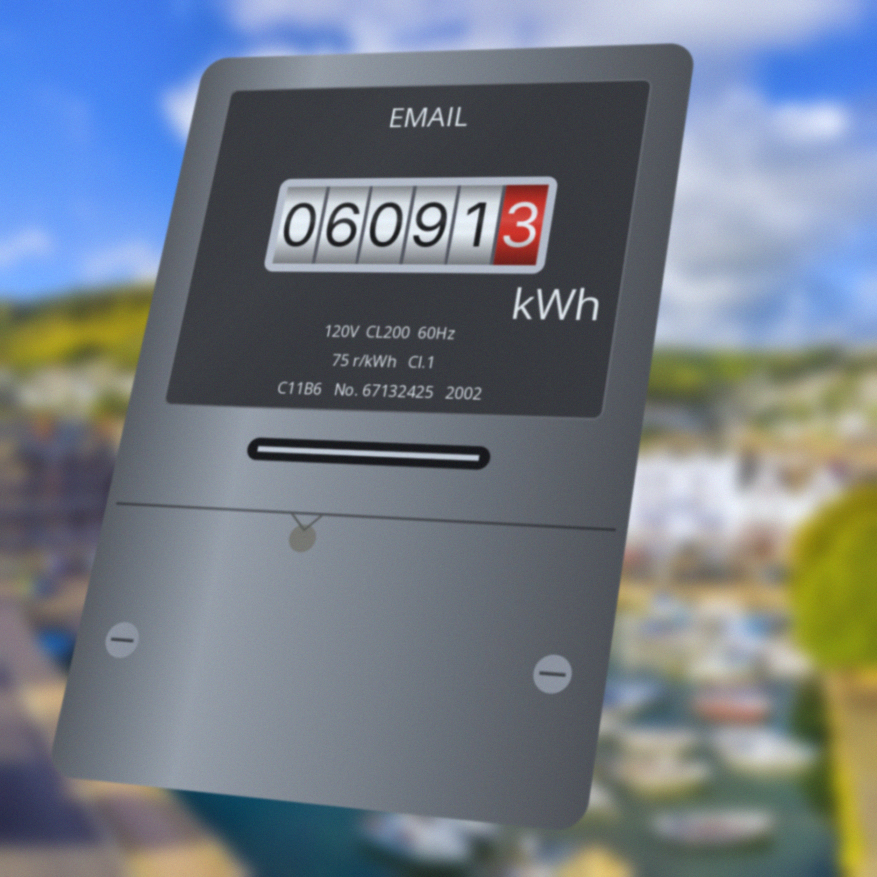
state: 6091.3 kWh
